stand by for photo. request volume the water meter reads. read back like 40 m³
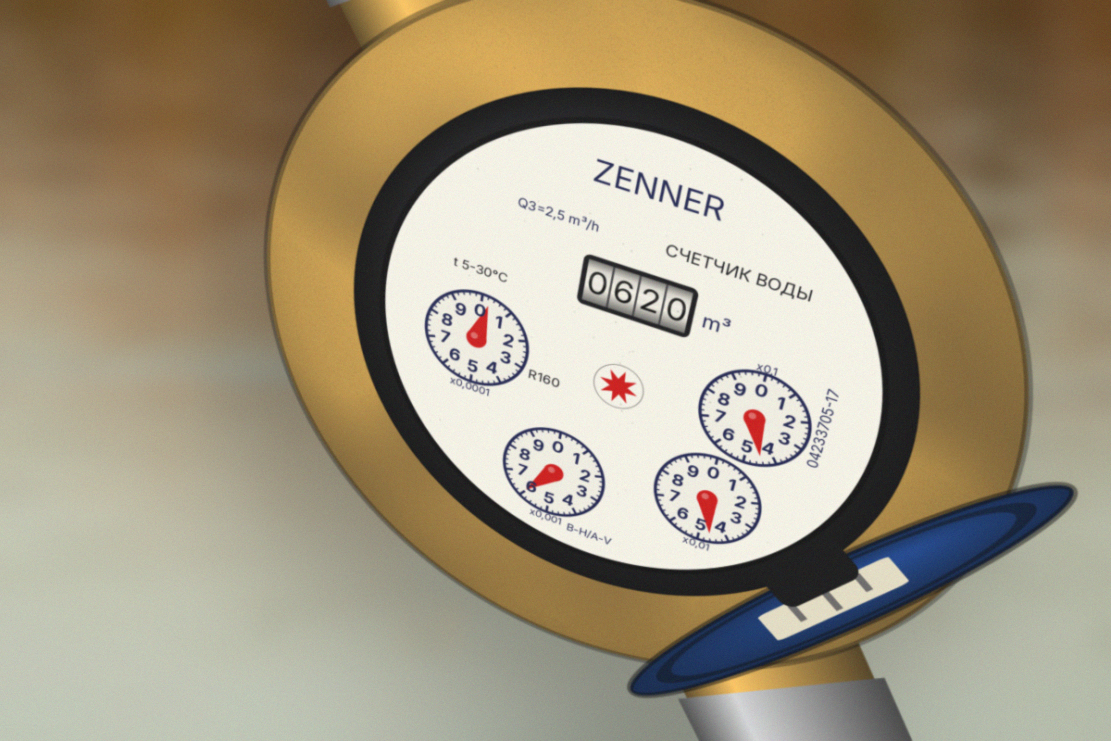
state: 620.4460 m³
